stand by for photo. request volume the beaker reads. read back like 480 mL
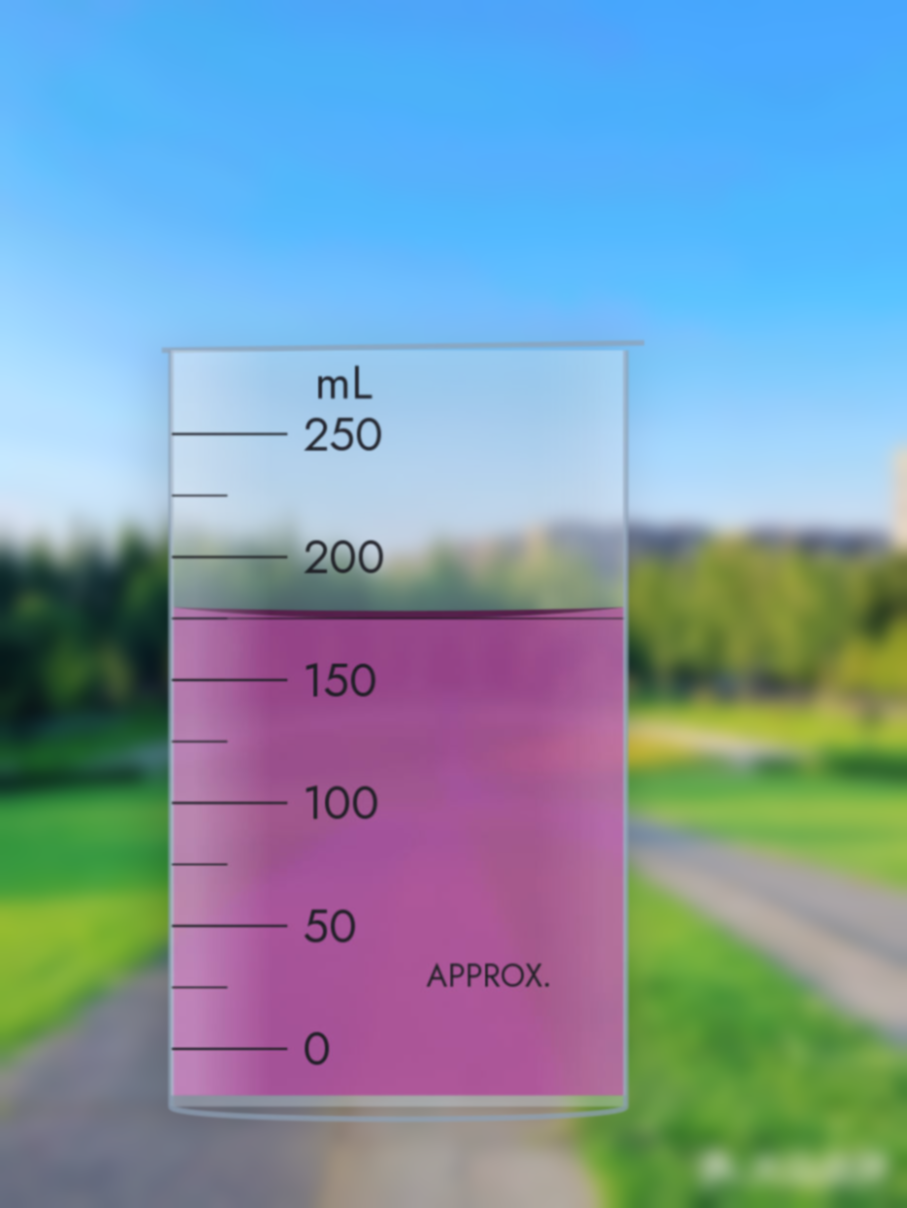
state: 175 mL
